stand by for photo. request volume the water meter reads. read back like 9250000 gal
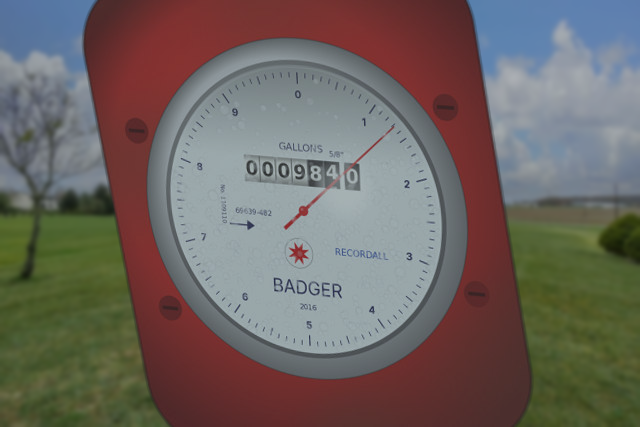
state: 9841.3 gal
